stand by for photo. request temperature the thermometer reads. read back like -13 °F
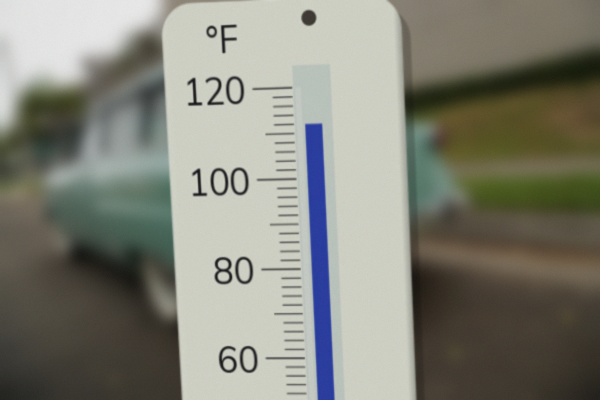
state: 112 °F
